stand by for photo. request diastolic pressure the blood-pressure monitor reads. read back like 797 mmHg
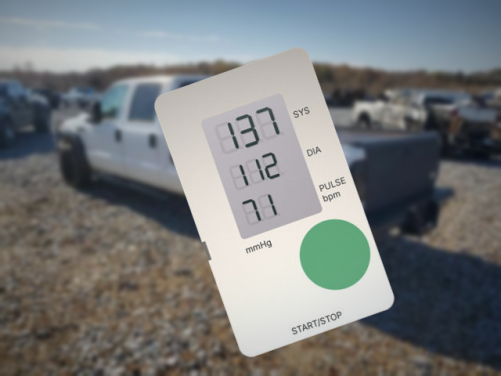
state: 112 mmHg
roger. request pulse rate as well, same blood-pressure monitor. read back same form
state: 71 bpm
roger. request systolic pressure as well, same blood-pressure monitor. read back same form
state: 137 mmHg
